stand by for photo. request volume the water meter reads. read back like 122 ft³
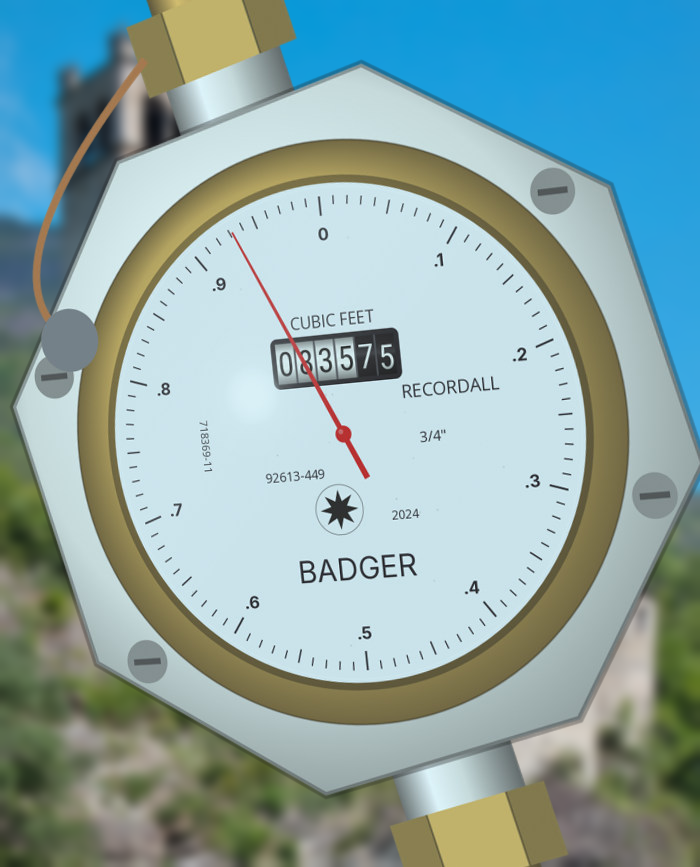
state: 83574.93 ft³
